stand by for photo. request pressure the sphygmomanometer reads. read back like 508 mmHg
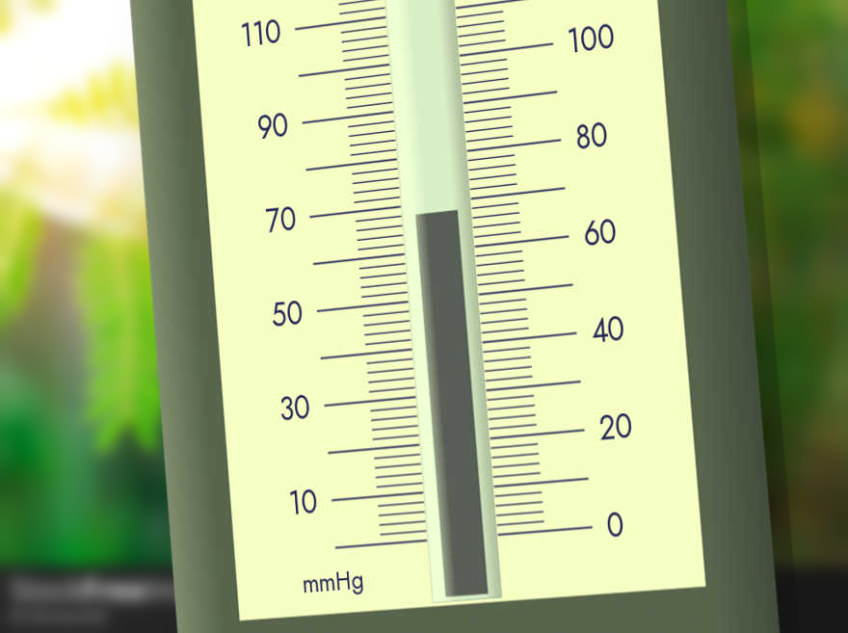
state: 68 mmHg
